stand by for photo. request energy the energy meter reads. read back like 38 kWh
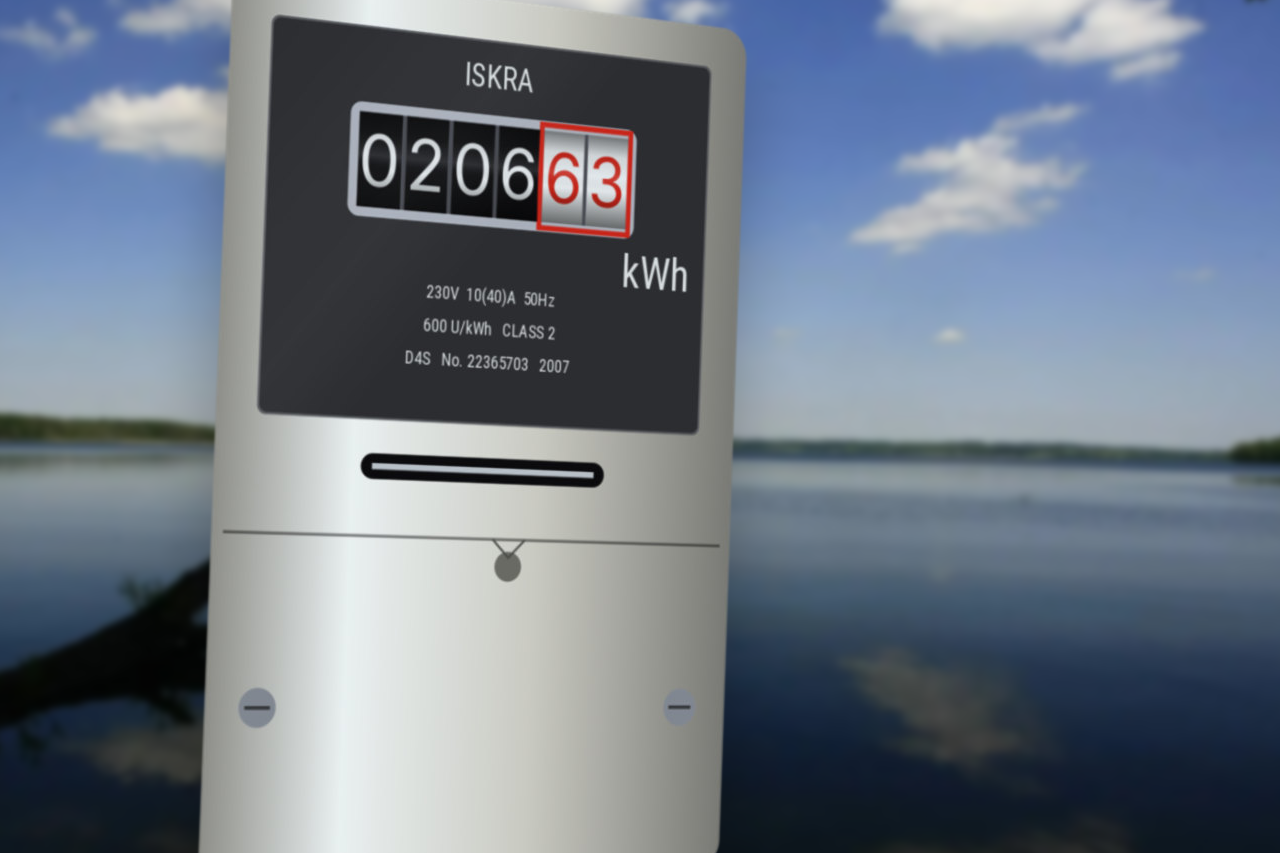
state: 206.63 kWh
